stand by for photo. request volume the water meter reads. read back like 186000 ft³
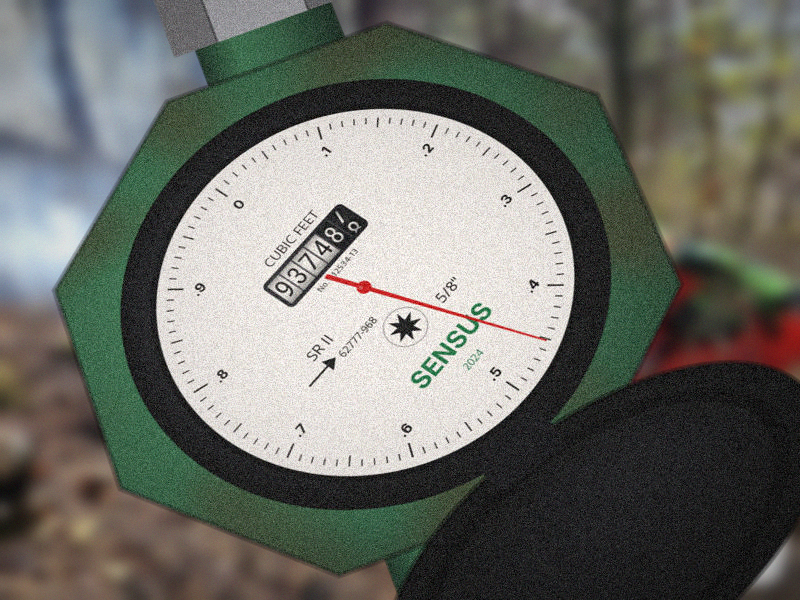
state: 937487.45 ft³
